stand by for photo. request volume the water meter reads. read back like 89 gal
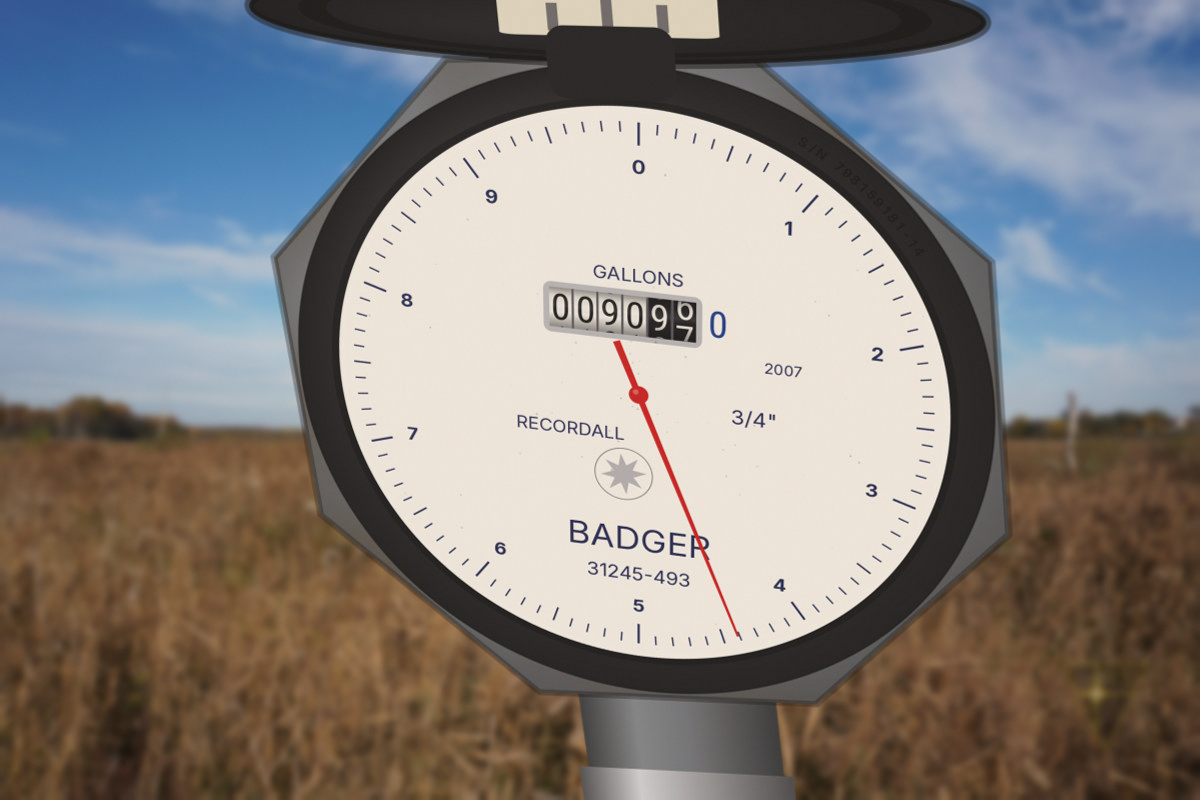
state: 90964.4 gal
